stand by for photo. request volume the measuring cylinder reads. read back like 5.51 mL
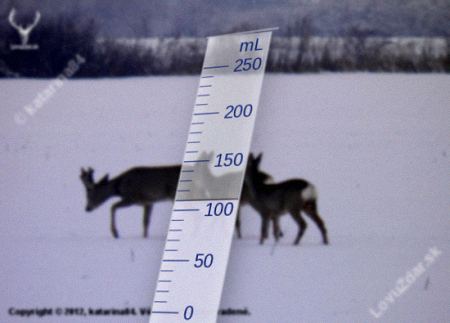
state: 110 mL
